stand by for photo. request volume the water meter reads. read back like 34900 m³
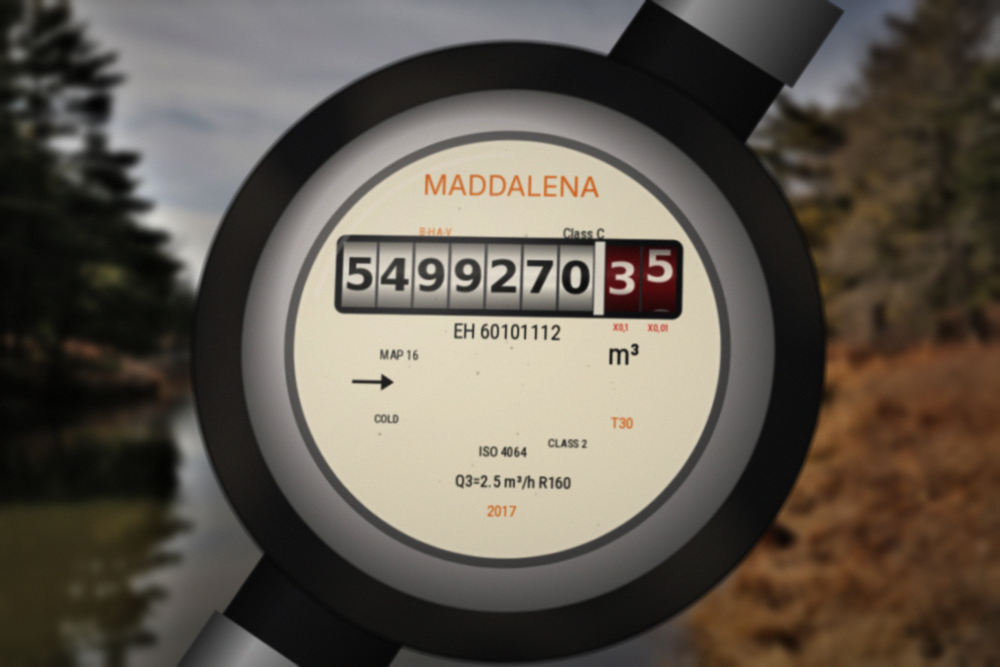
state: 5499270.35 m³
